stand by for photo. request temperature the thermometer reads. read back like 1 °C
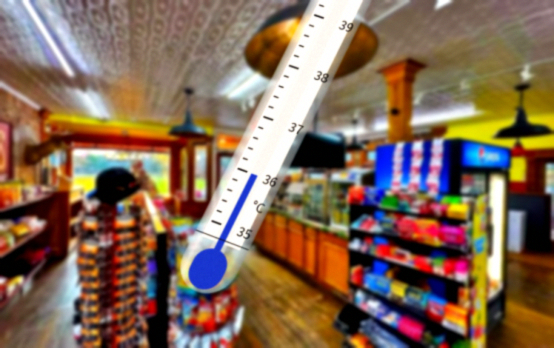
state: 36 °C
